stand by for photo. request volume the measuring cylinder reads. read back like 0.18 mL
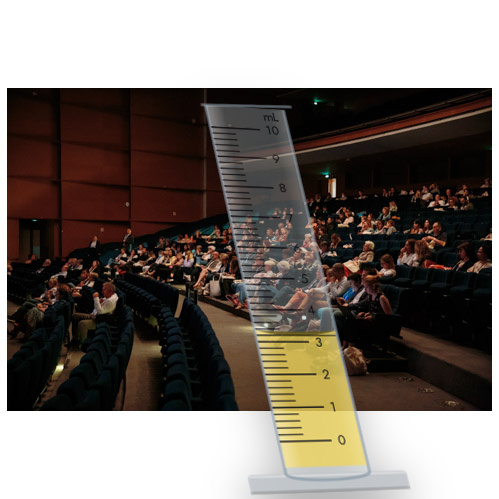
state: 3.2 mL
